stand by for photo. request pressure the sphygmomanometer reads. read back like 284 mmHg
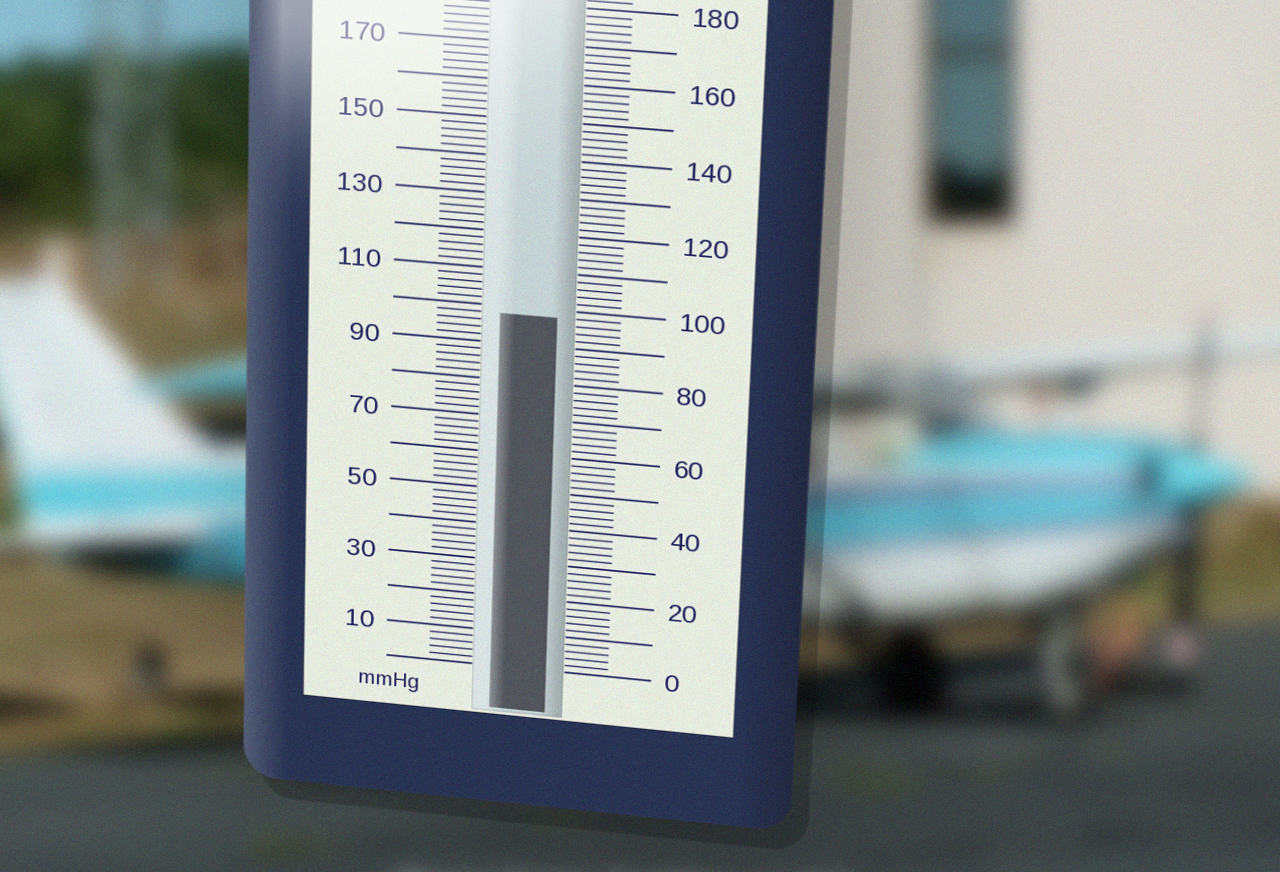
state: 98 mmHg
